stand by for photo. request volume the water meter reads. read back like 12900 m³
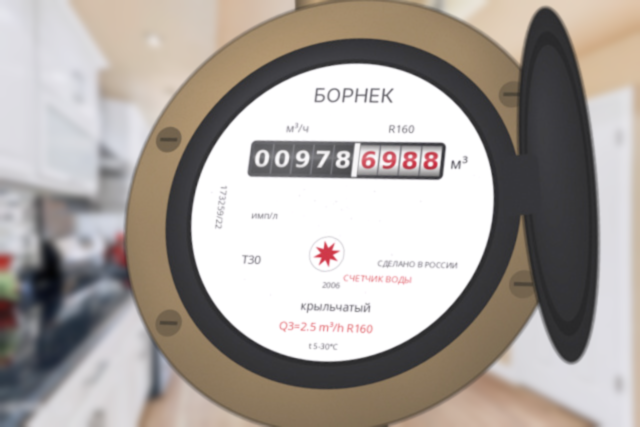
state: 978.6988 m³
